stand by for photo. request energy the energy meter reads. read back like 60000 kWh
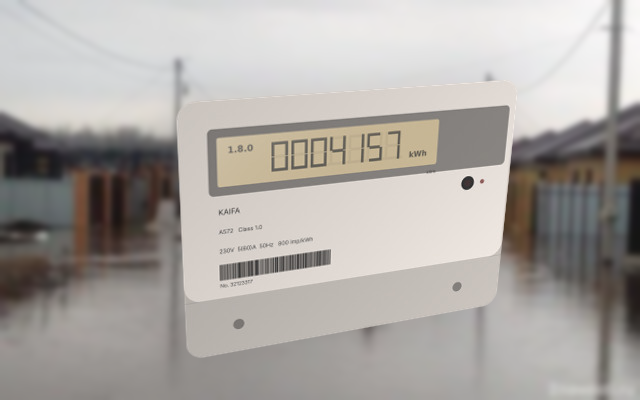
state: 4157 kWh
